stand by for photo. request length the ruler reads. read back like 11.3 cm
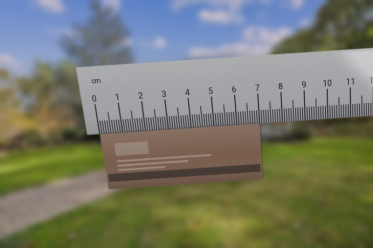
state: 7 cm
